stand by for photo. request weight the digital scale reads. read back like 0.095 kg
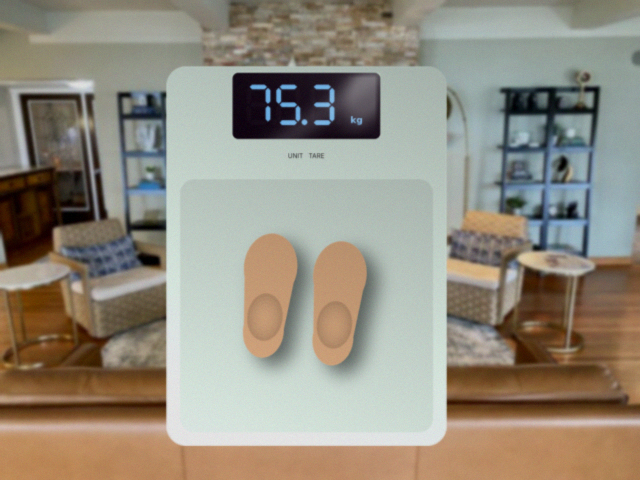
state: 75.3 kg
